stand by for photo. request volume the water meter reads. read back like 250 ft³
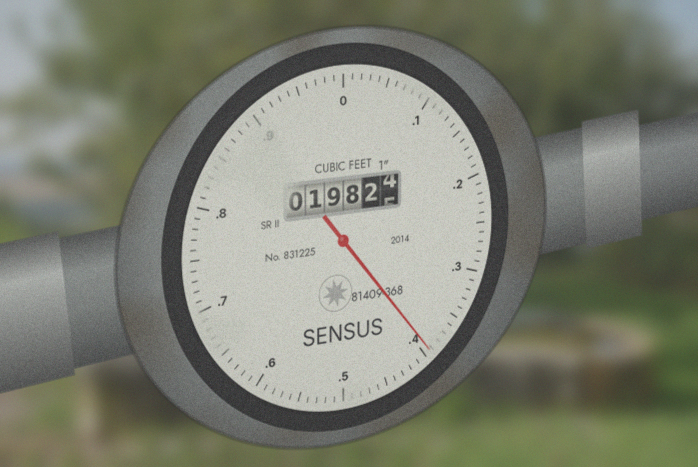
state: 19824.39 ft³
